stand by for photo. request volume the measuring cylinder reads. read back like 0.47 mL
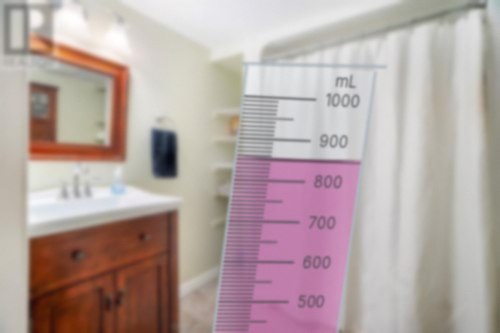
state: 850 mL
